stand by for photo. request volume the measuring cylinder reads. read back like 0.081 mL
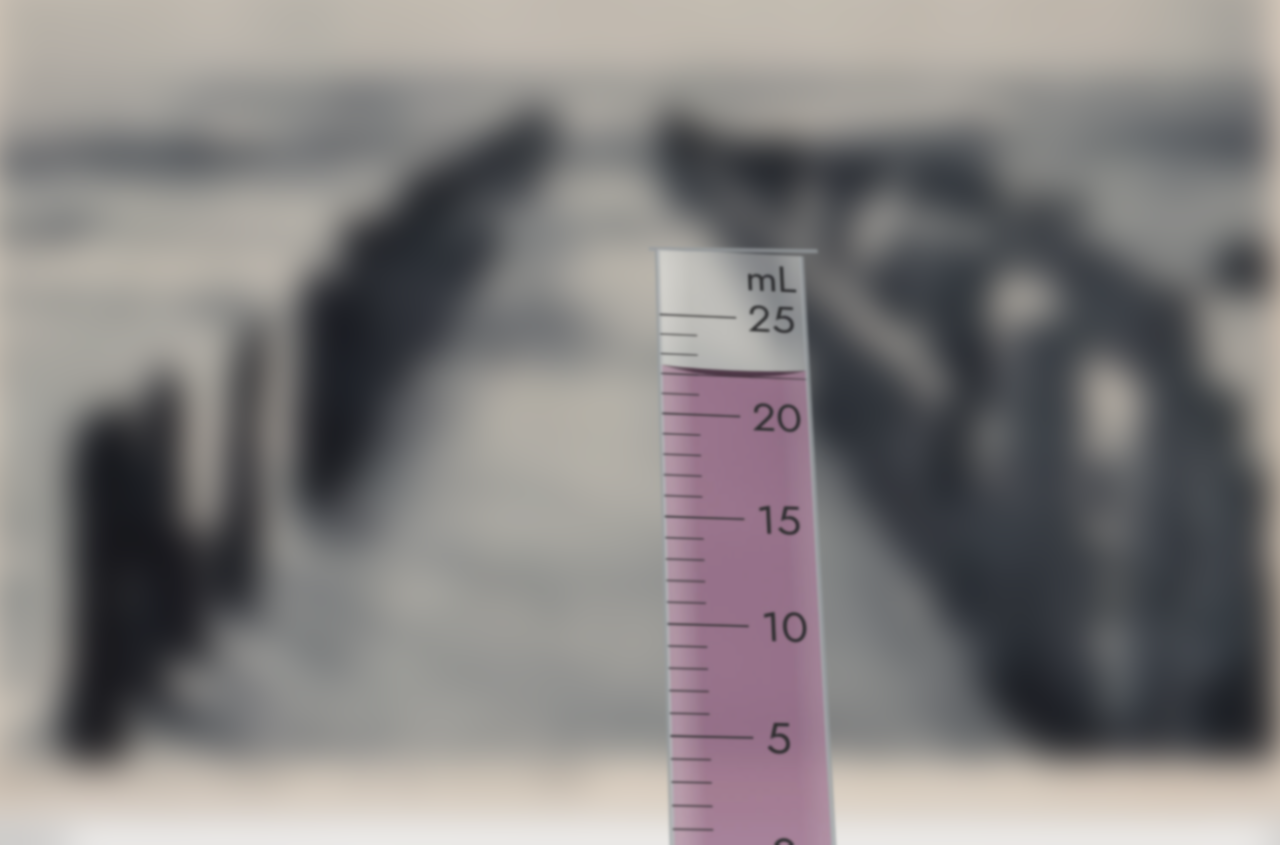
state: 22 mL
